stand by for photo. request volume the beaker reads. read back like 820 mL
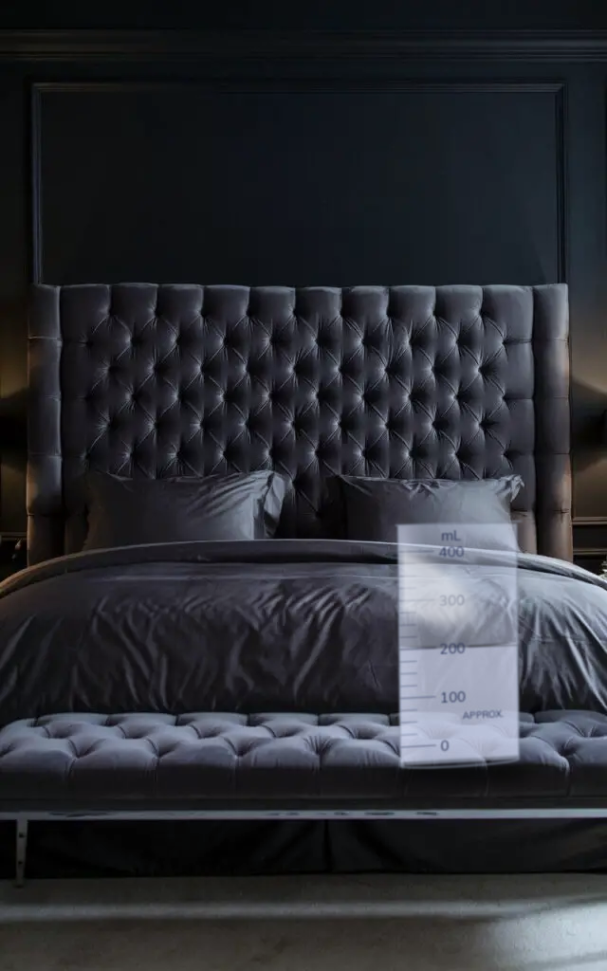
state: 200 mL
